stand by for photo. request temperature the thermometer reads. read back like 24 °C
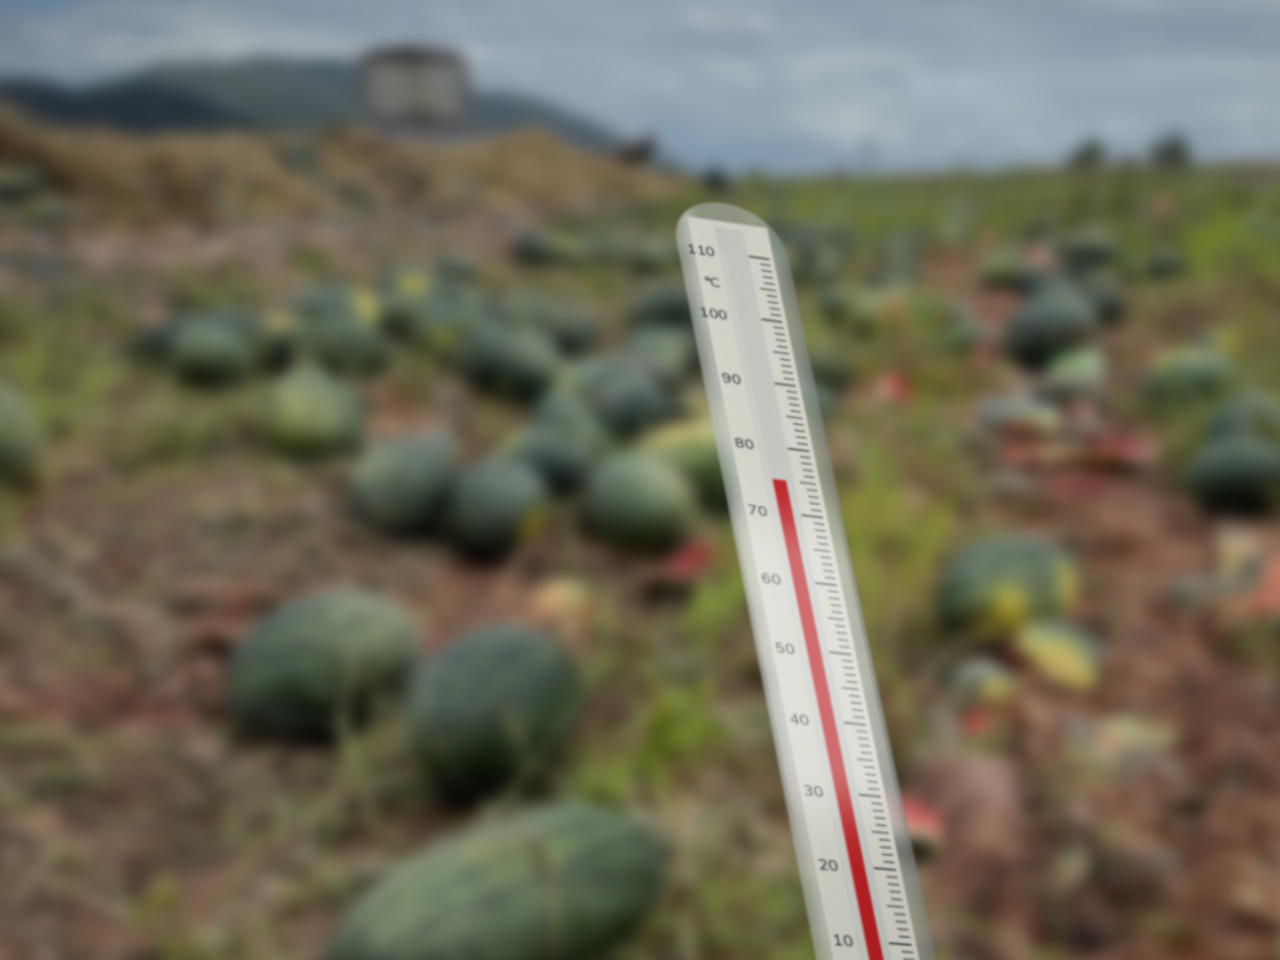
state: 75 °C
